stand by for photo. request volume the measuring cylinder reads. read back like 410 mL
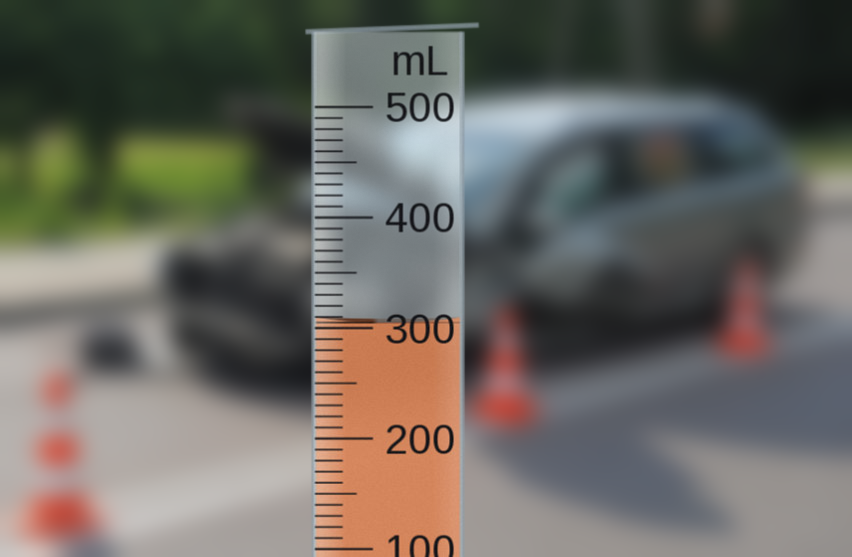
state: 305 mL
